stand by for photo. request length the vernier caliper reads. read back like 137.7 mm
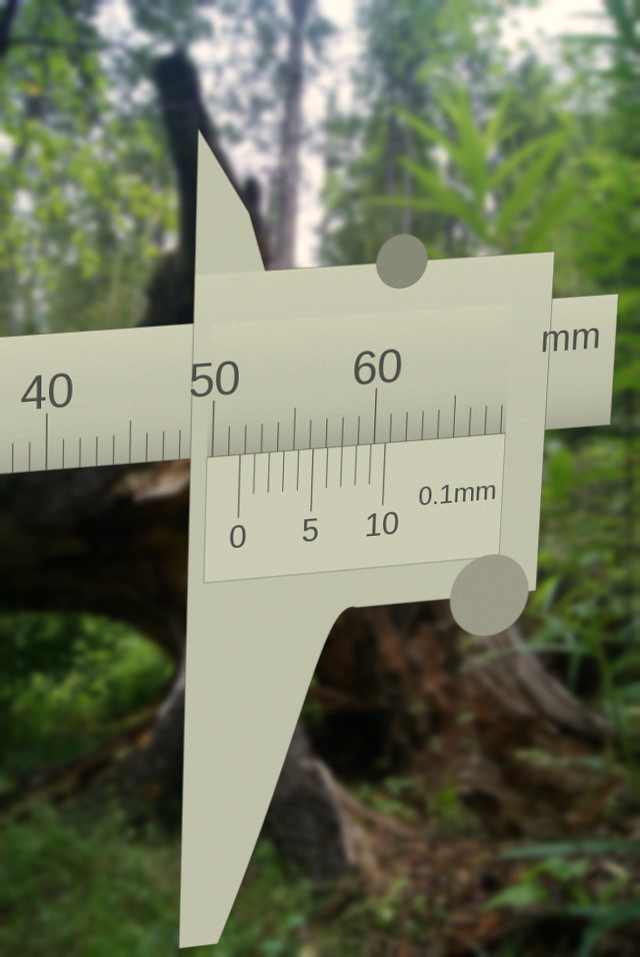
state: 51.7 mm
